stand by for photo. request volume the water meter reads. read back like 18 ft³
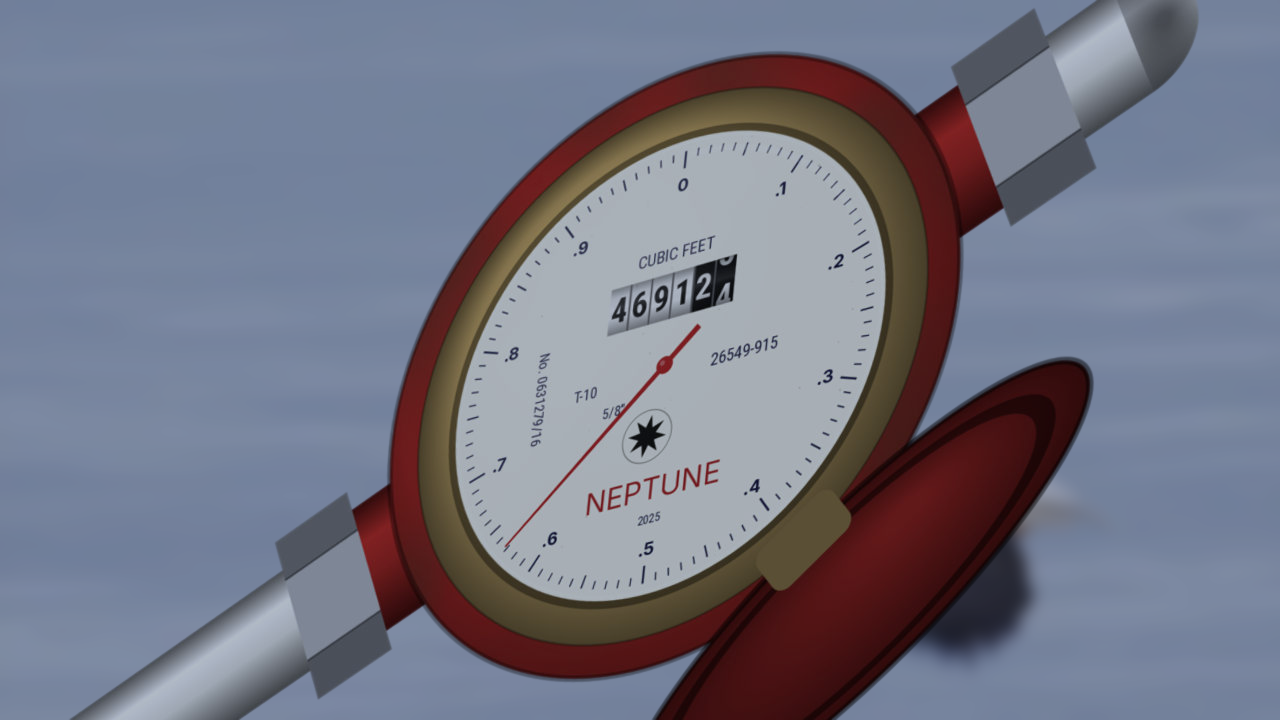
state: 469123.63 ft³
